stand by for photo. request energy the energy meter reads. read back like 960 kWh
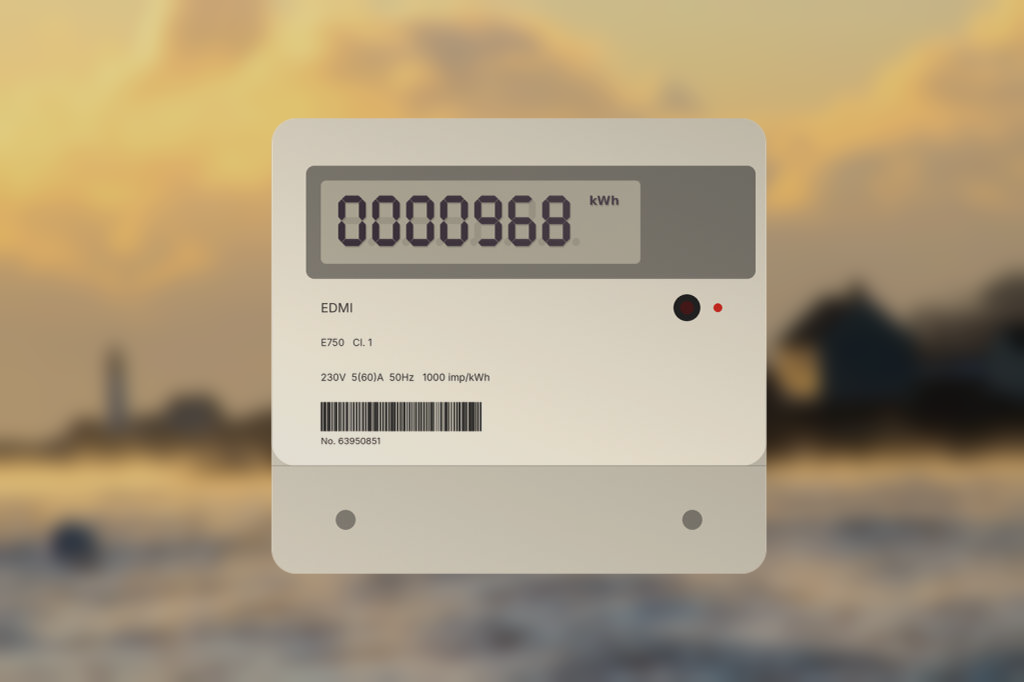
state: 968 kWh
